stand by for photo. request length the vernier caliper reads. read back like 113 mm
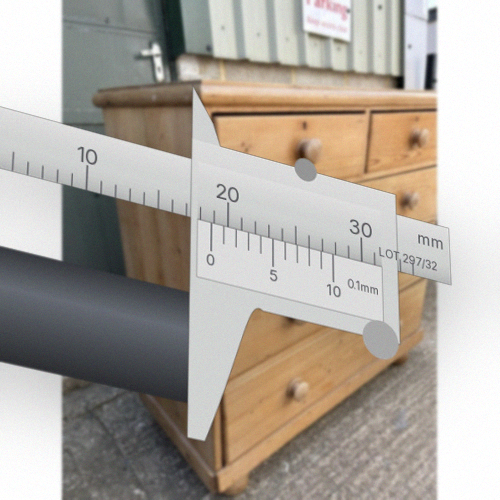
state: 18.8 mm
